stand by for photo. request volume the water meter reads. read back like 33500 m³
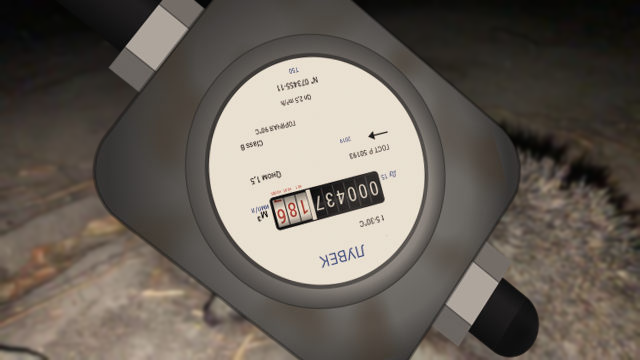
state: 437.186 m³
